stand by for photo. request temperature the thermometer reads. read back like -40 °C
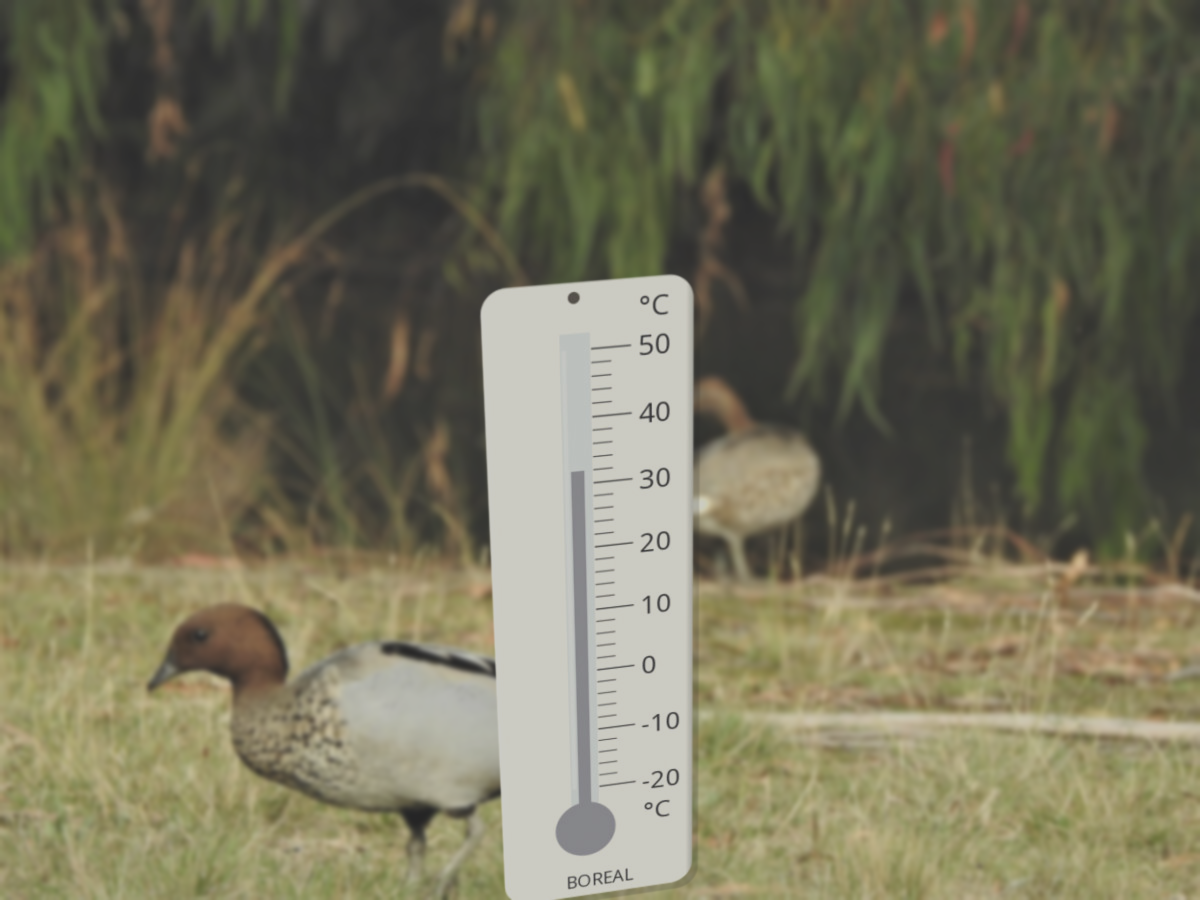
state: 32 °C
